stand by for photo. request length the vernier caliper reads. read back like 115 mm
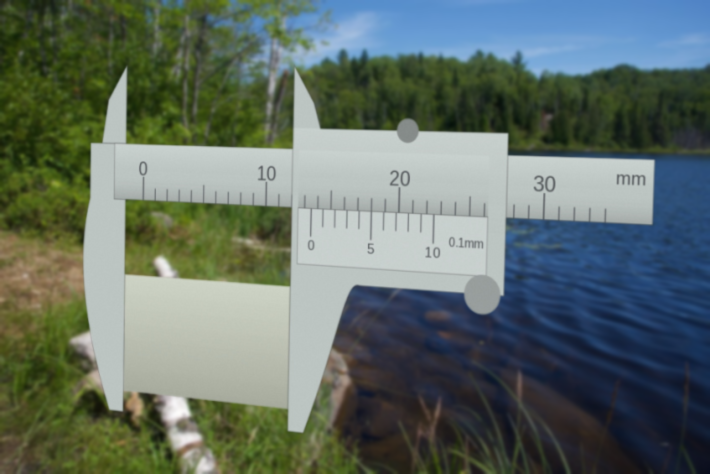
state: 13.5 mm
